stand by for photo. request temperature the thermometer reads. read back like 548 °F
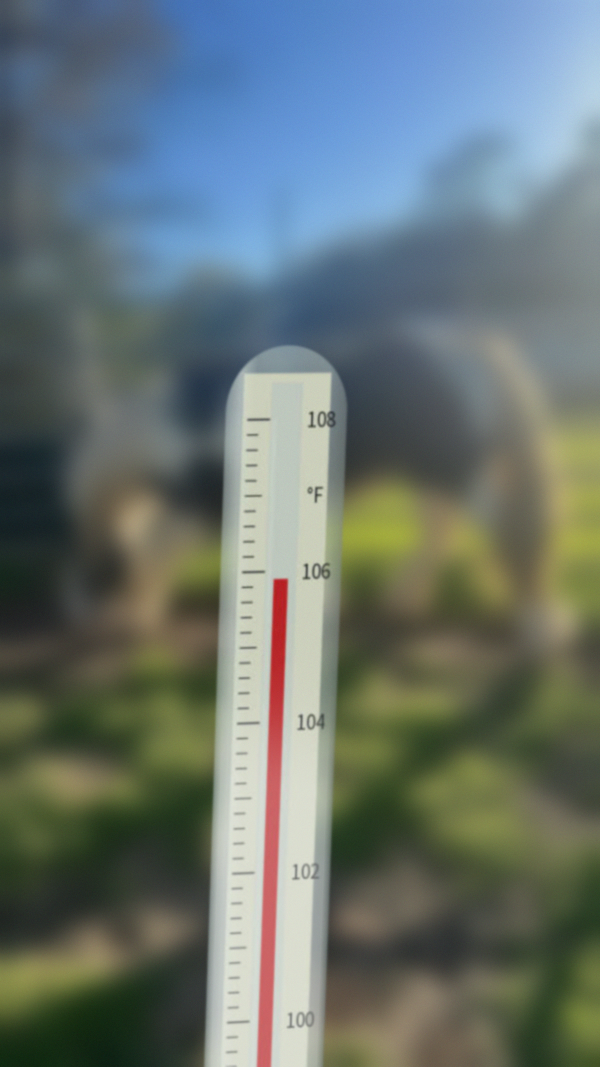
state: 105.9 °F
